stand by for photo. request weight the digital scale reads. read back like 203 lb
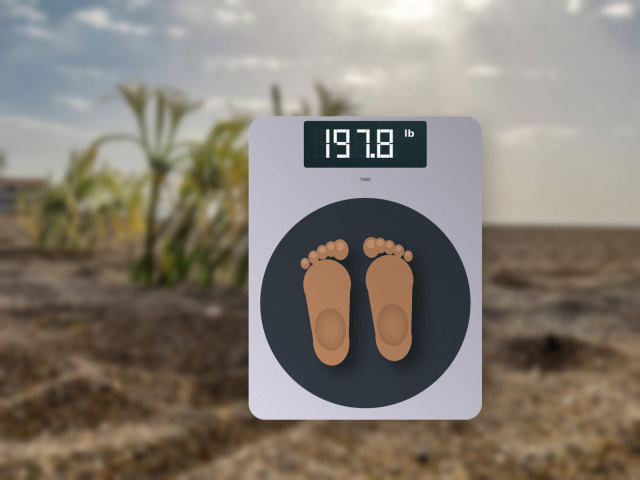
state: 197.8 lb
